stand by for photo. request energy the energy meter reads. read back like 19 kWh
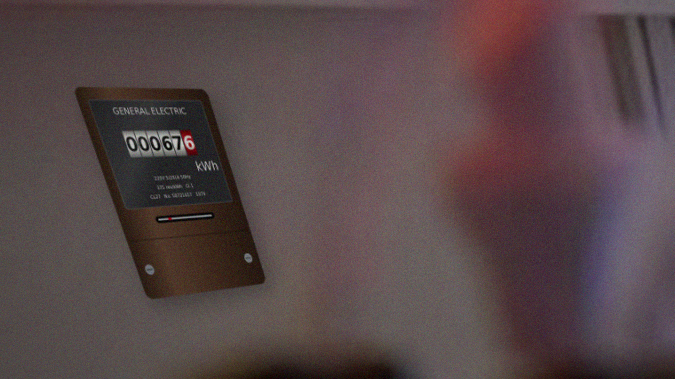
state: 67.6 kWh
